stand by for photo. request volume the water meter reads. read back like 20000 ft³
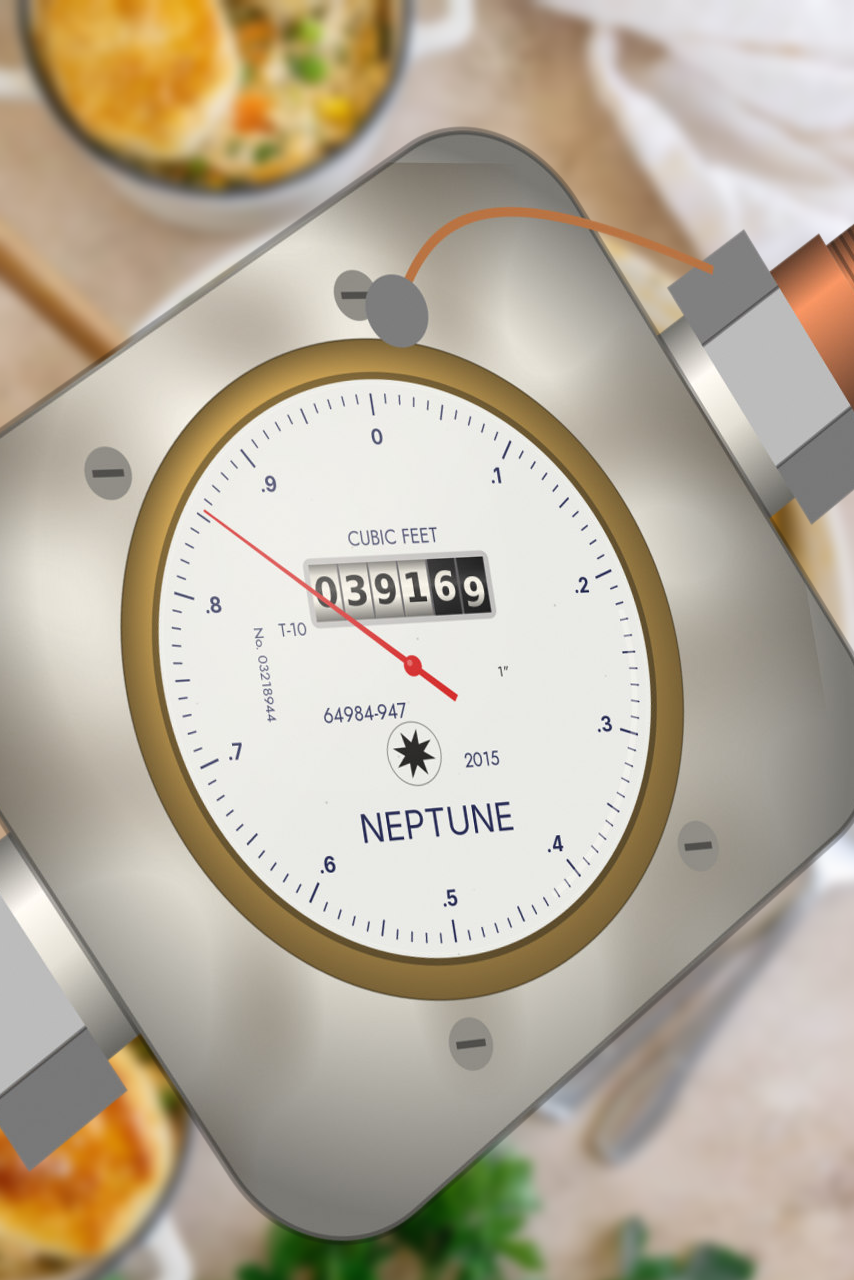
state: 39168.85 ft³
